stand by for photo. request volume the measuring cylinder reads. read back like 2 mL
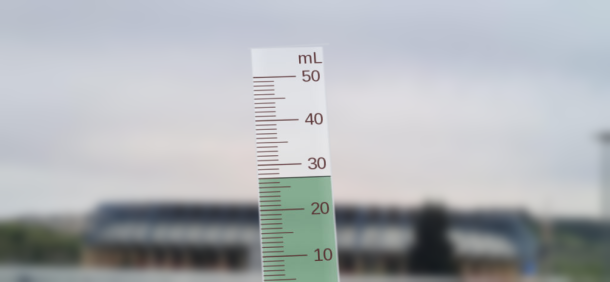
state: 27 mL
